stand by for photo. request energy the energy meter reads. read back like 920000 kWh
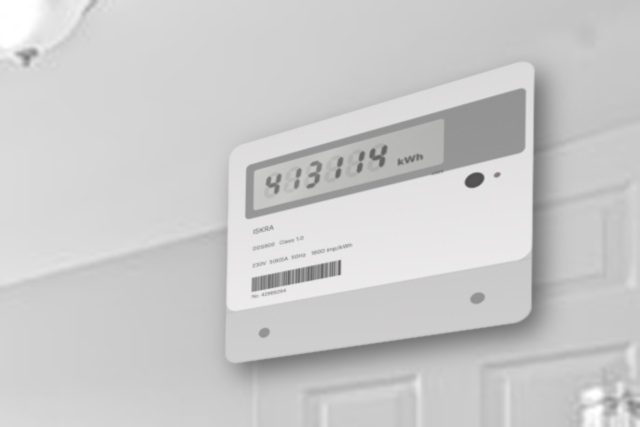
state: 413114 kWh
